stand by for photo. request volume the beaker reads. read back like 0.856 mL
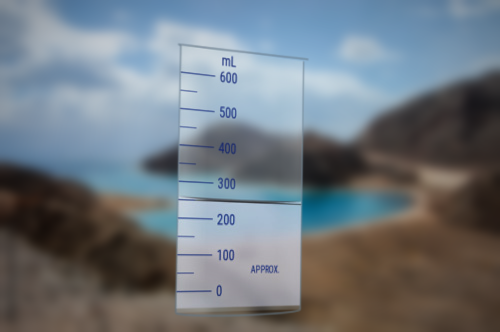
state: 250 mL
